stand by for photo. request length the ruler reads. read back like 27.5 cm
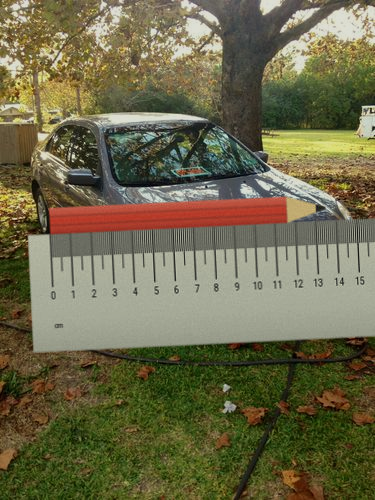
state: 13.5 cm
